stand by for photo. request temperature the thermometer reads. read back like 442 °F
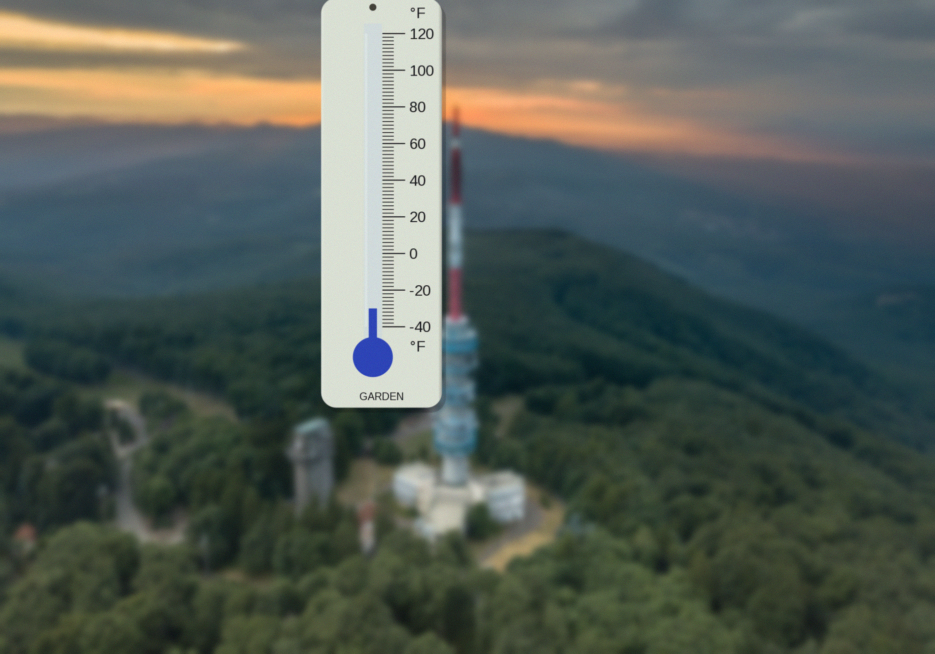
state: -30 °F
